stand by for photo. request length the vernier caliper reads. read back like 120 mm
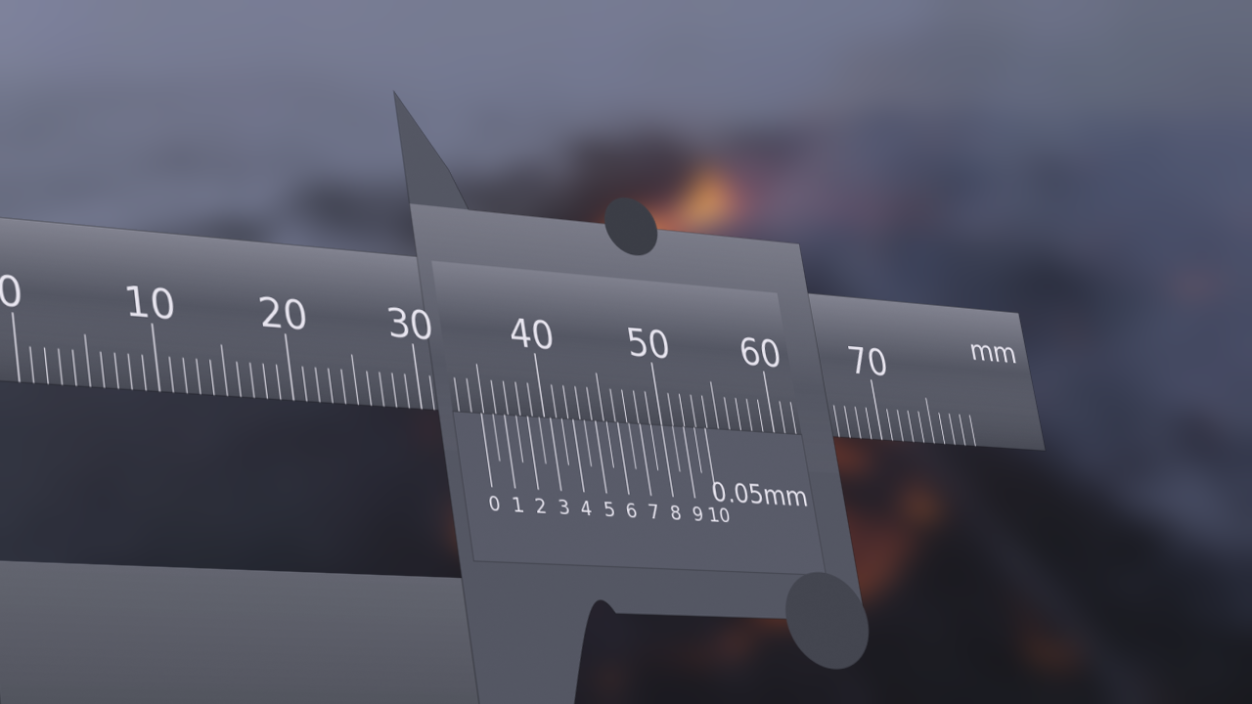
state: 34.8 mm
